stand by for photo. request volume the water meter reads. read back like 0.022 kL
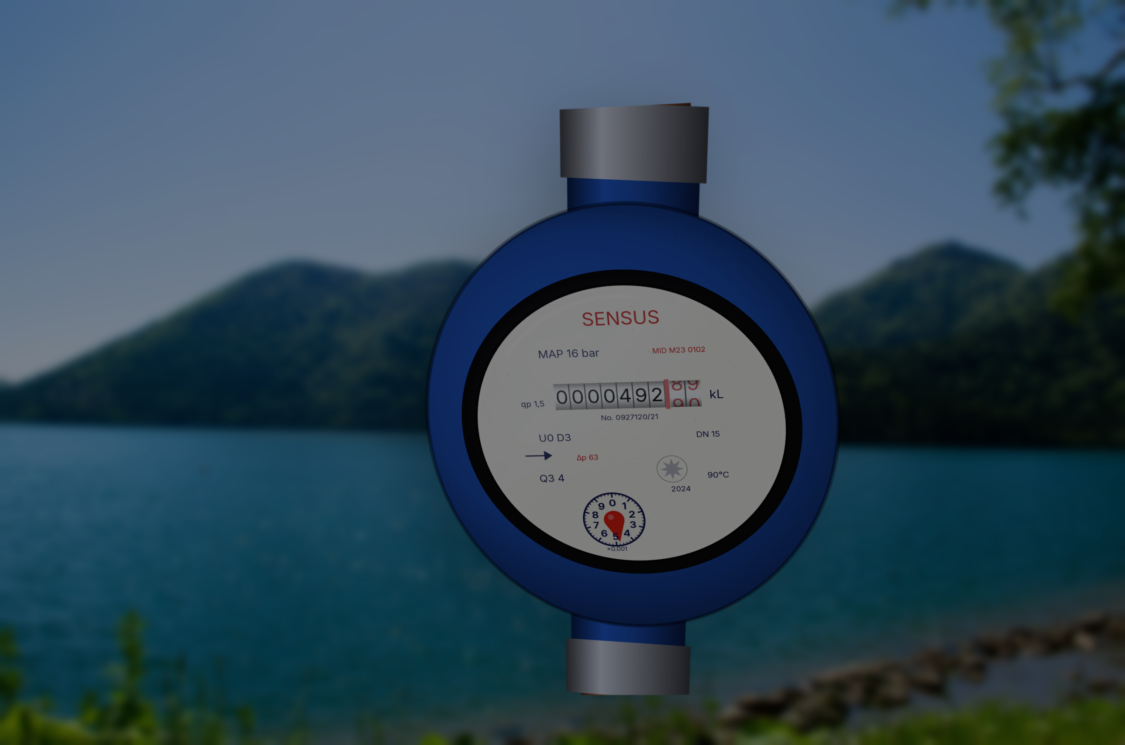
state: 492.894 kL
